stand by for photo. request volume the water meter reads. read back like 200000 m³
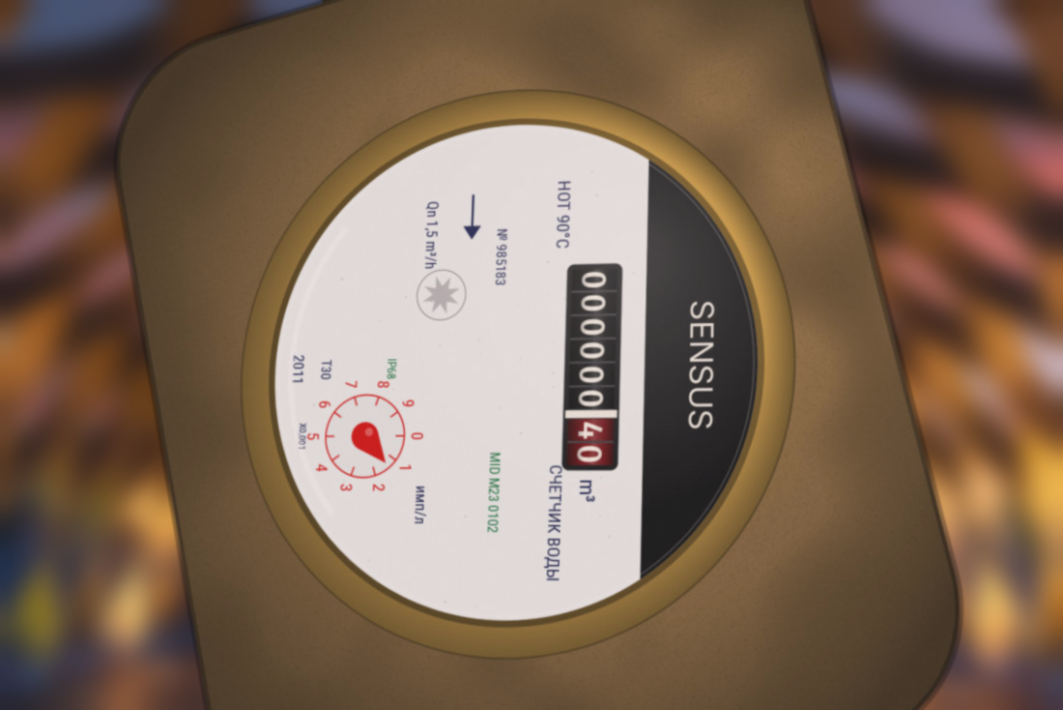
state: 0.401 m³
